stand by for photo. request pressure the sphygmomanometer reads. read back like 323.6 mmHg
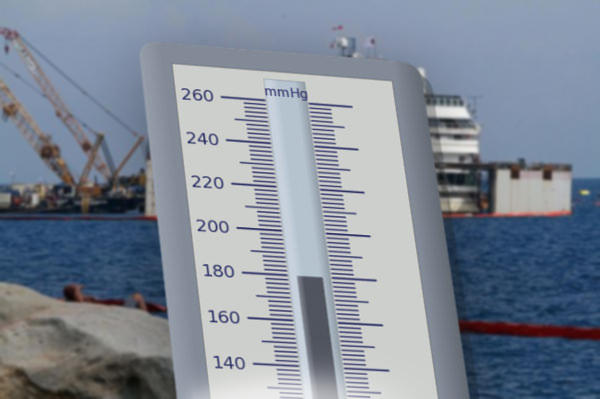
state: 180 mmHg
